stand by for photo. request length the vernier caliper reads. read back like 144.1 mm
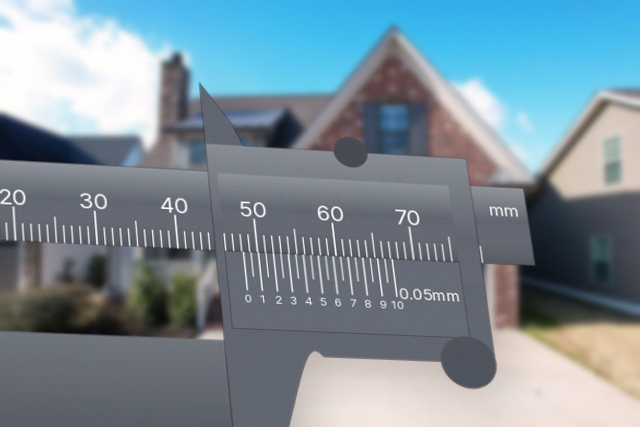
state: 48.2 mm
